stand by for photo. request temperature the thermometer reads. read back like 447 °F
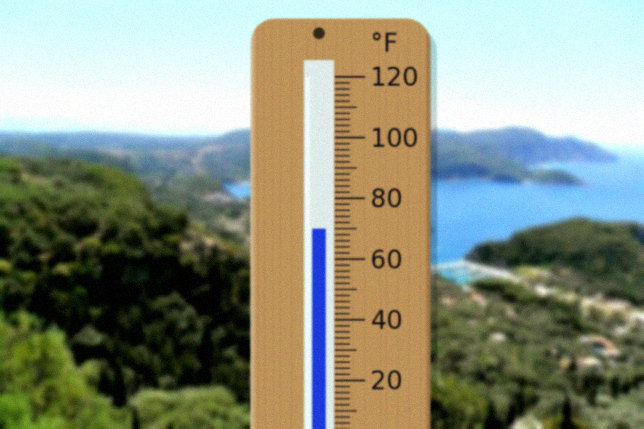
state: 70 °F
